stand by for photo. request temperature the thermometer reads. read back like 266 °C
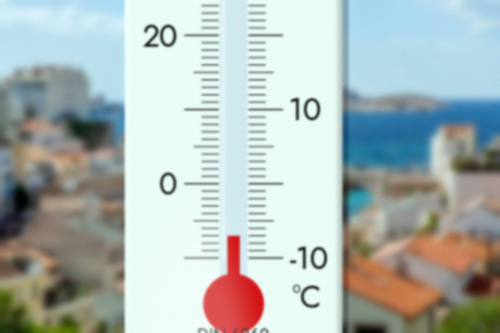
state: -7 °C
